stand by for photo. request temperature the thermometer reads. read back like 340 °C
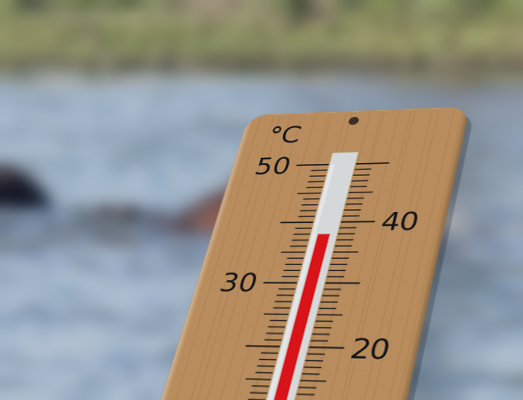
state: 38 °C
